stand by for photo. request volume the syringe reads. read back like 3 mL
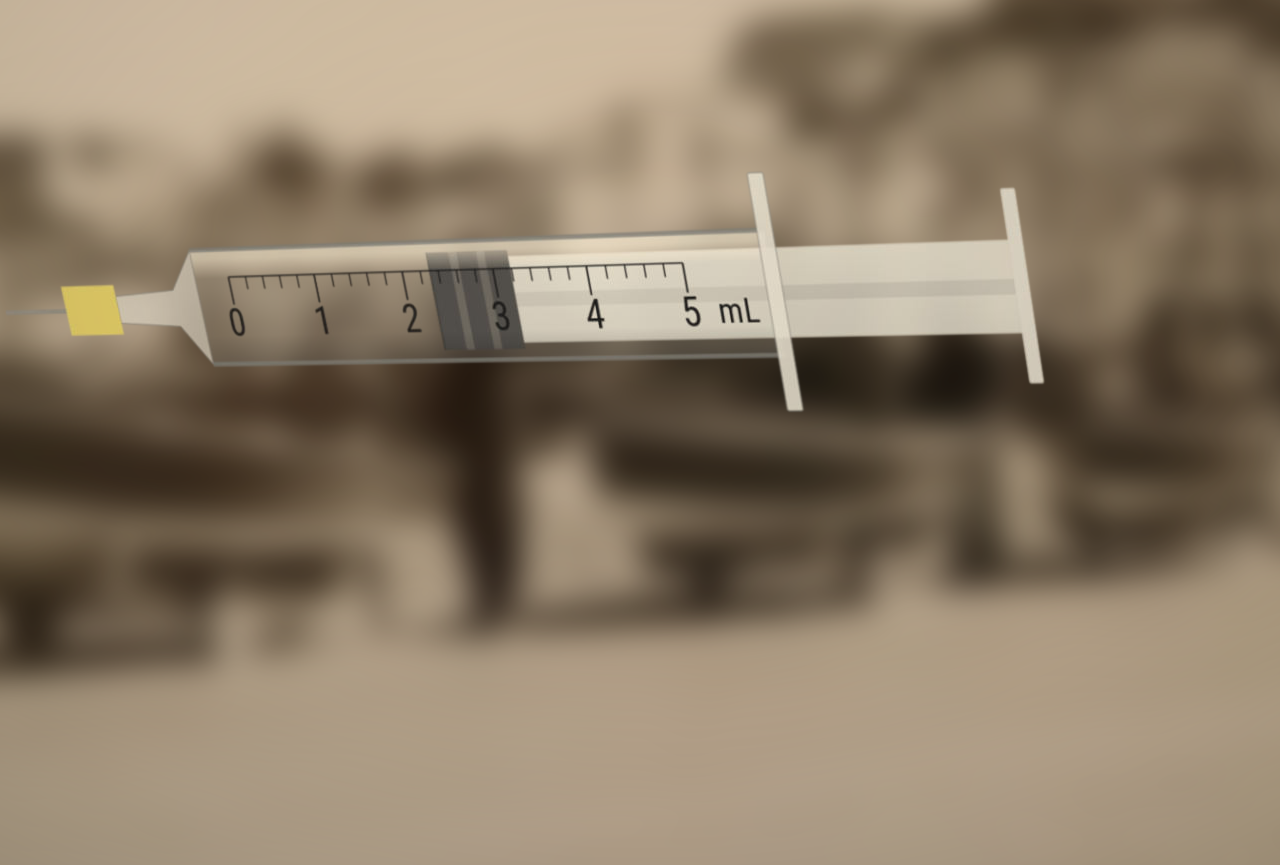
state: 2.3 mL
